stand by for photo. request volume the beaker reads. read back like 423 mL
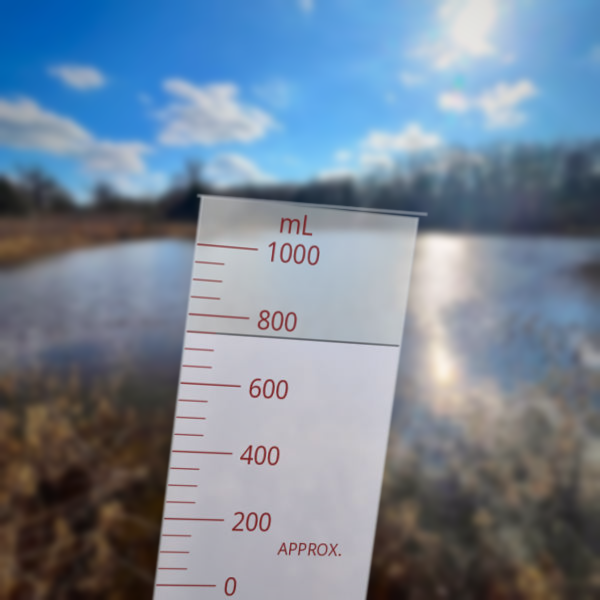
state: 750 mL
